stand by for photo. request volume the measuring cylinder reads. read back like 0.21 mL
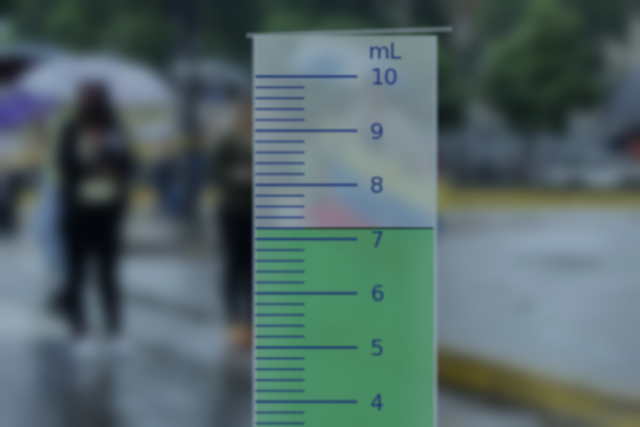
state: 7.2 mL
